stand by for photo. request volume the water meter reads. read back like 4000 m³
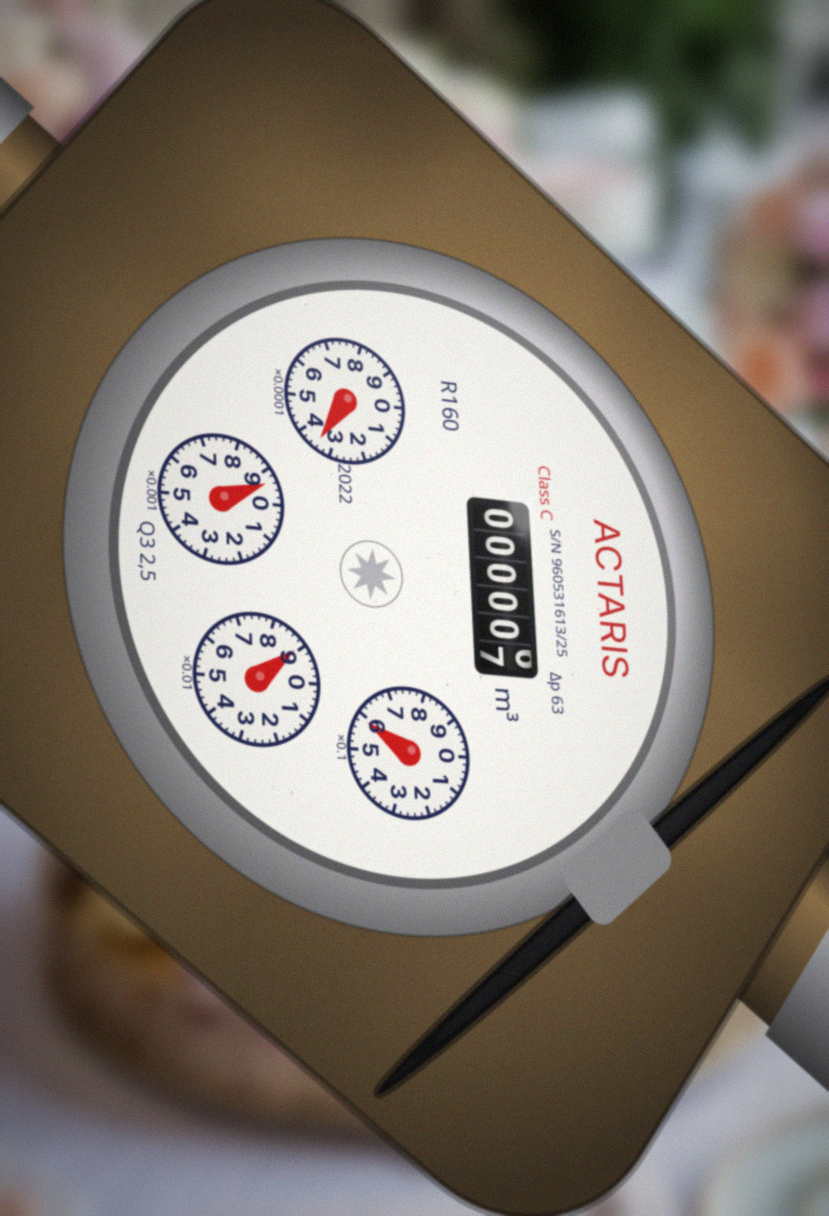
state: 6.5893 m³
